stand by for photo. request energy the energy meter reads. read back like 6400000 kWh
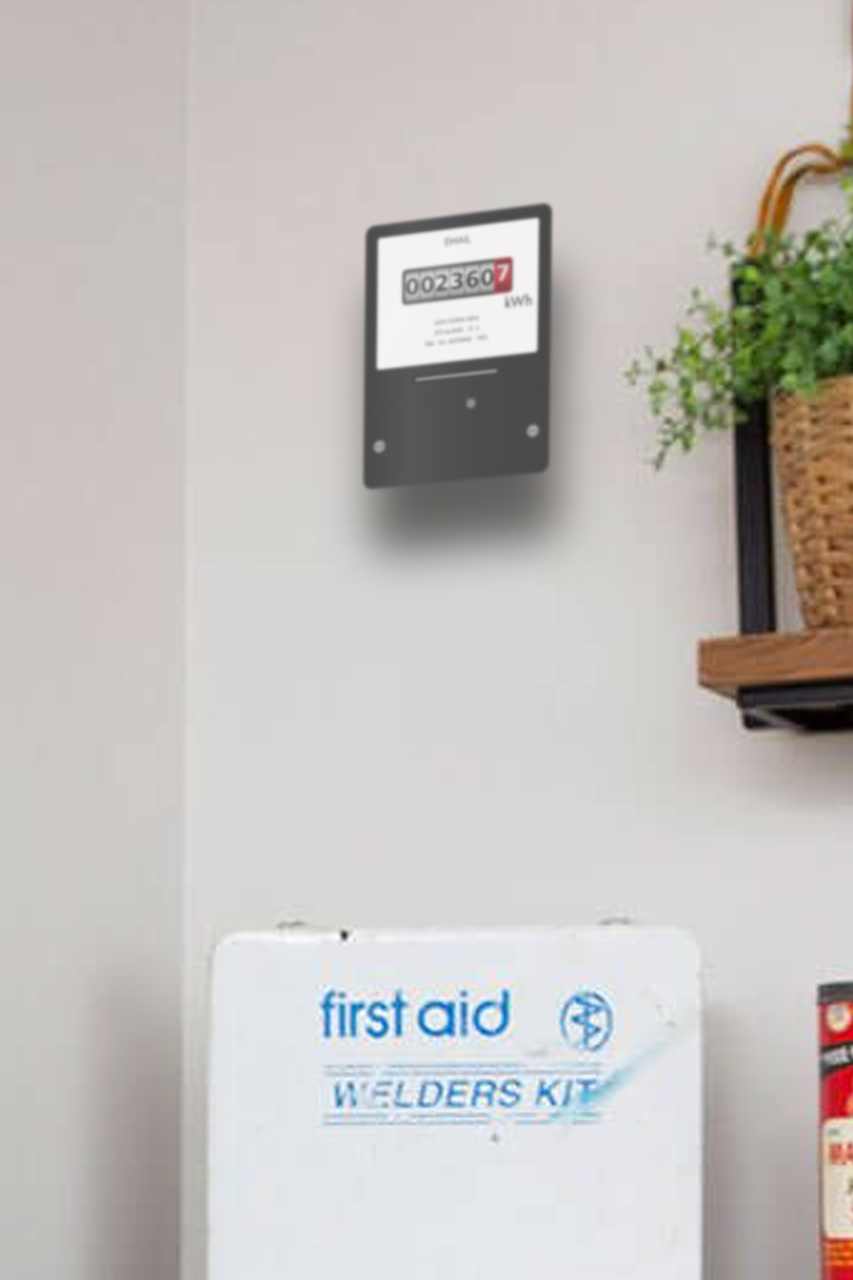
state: 2360.7 kWh
